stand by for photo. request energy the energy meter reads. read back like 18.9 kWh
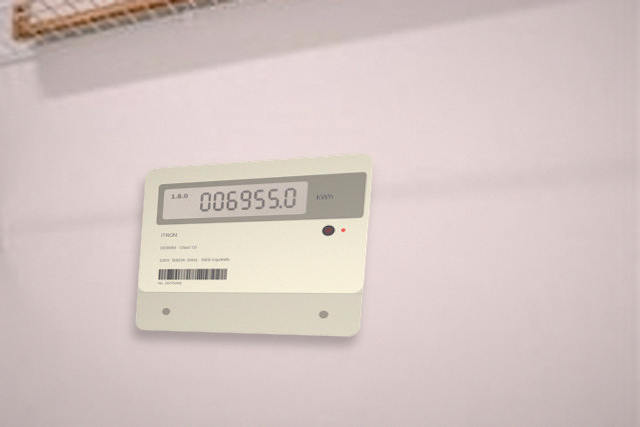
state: 6955.0 kWh
